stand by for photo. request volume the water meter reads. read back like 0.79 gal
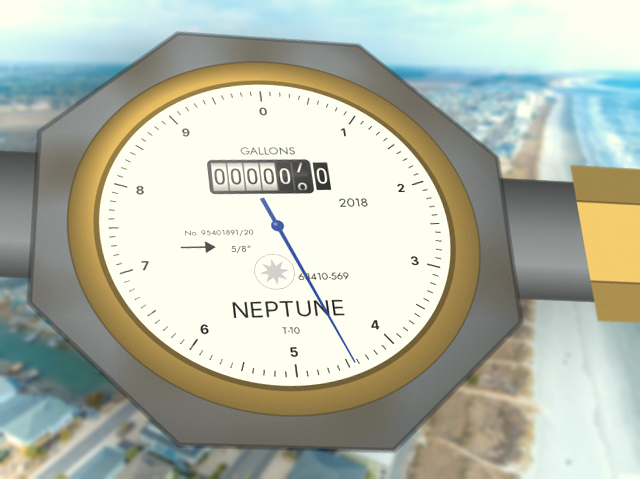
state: 74.4 gal
